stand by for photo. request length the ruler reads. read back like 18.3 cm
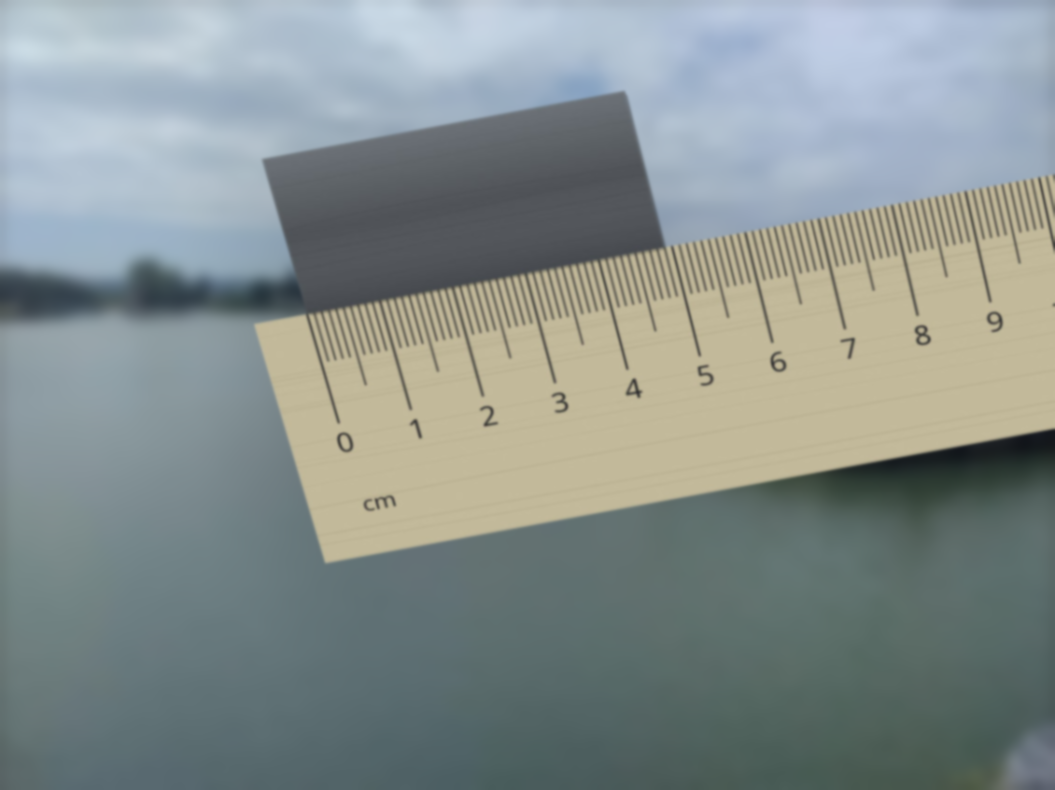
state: 4.9 cm
